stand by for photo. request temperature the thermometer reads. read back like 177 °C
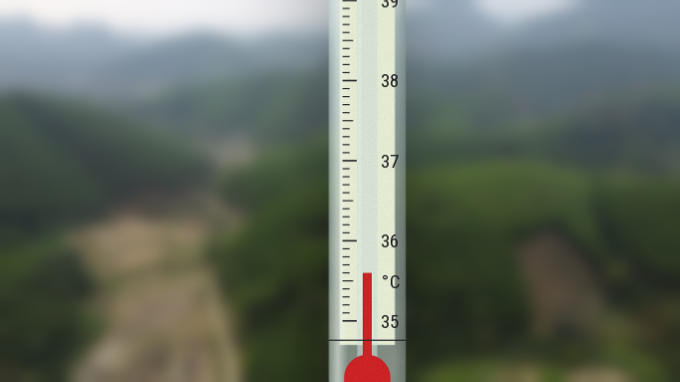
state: 35.6 °C
